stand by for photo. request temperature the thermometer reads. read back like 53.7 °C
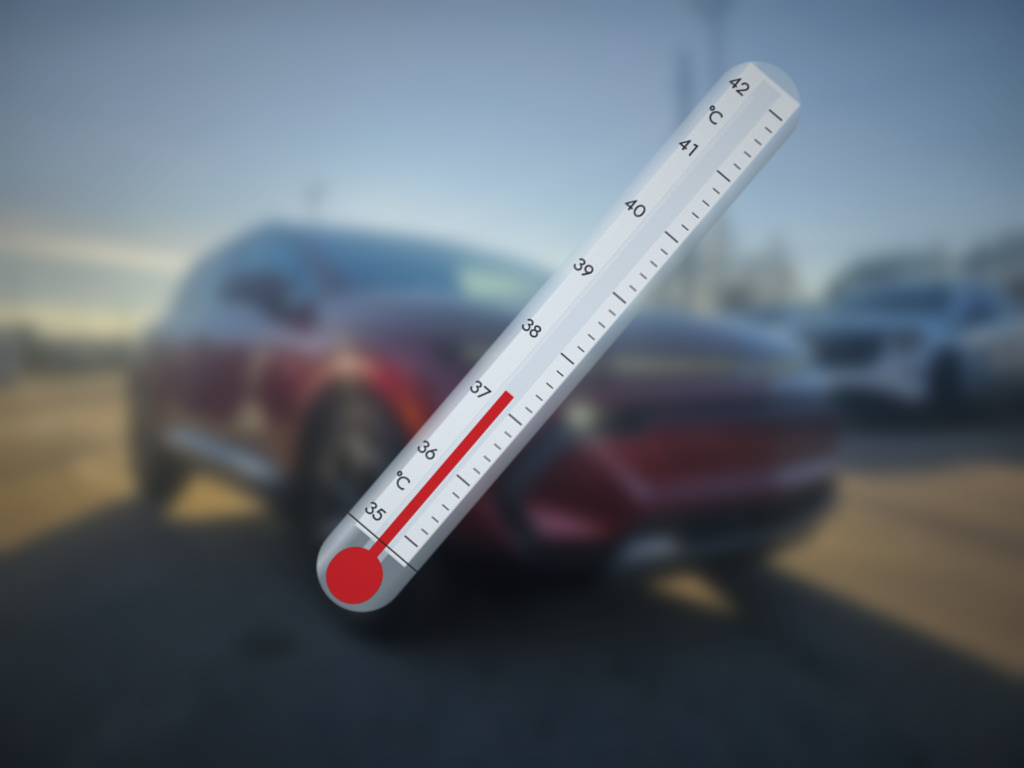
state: 37.2 °C
